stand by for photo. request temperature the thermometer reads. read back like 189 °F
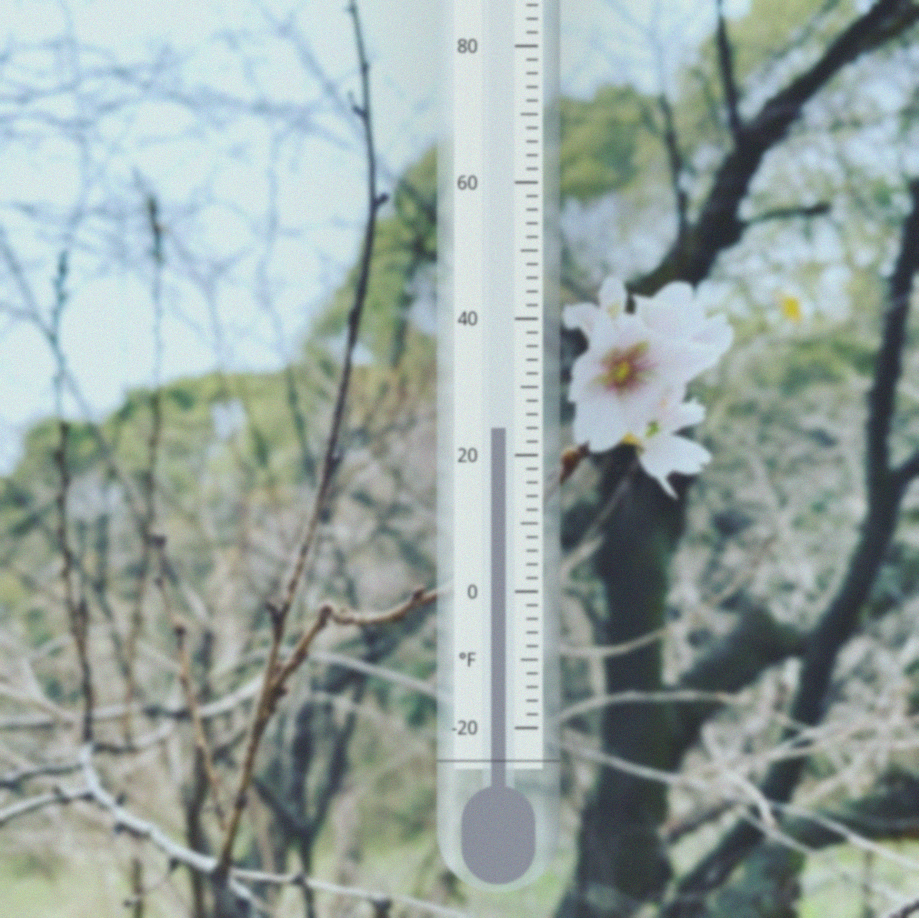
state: 24 °F
